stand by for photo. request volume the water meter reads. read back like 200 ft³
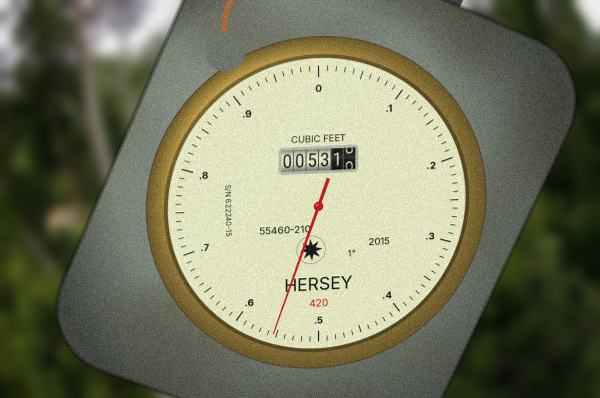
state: 5318.55 ft³
